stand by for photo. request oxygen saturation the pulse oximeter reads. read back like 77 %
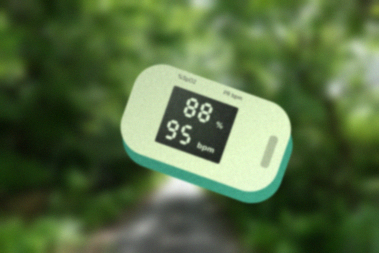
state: 88 %
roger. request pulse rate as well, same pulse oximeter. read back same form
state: 95 bpm
